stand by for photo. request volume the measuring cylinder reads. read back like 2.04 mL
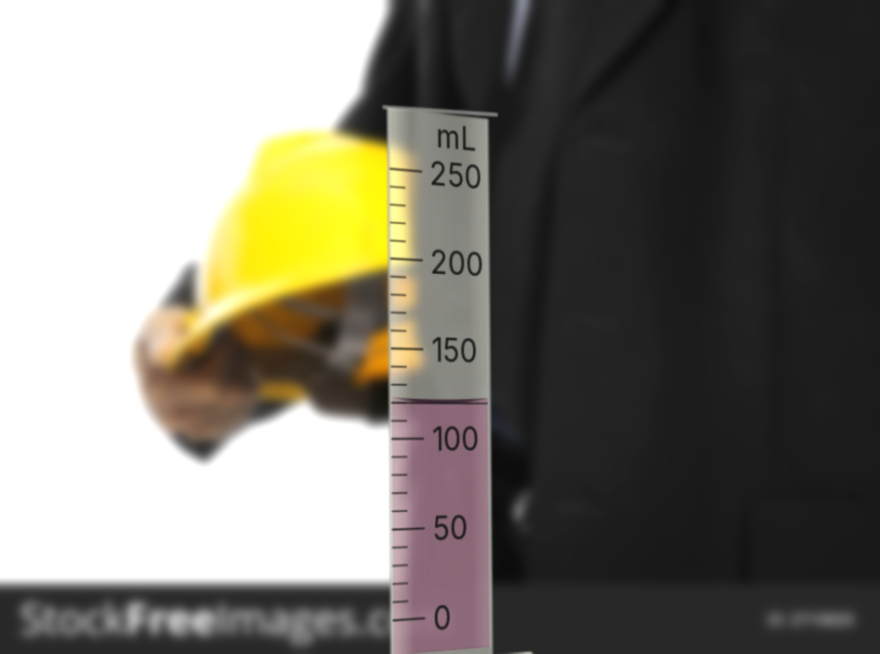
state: 120 mL
